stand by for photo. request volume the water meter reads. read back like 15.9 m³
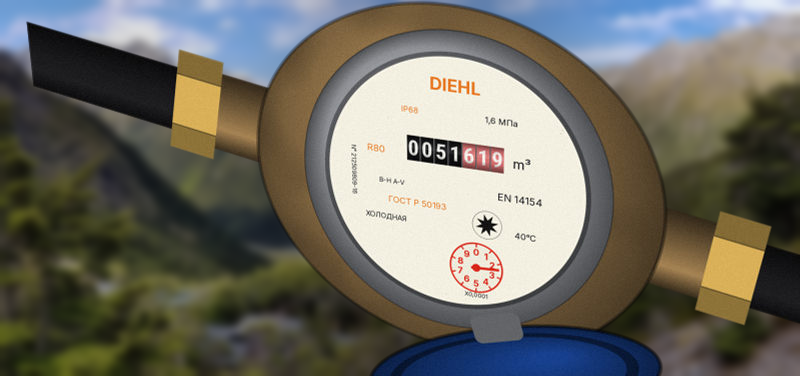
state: 51.6192 m³
